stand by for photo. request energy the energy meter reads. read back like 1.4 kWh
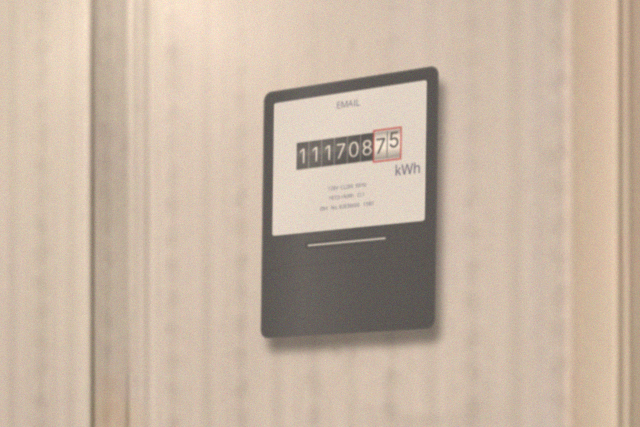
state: 111708.75 kWh
